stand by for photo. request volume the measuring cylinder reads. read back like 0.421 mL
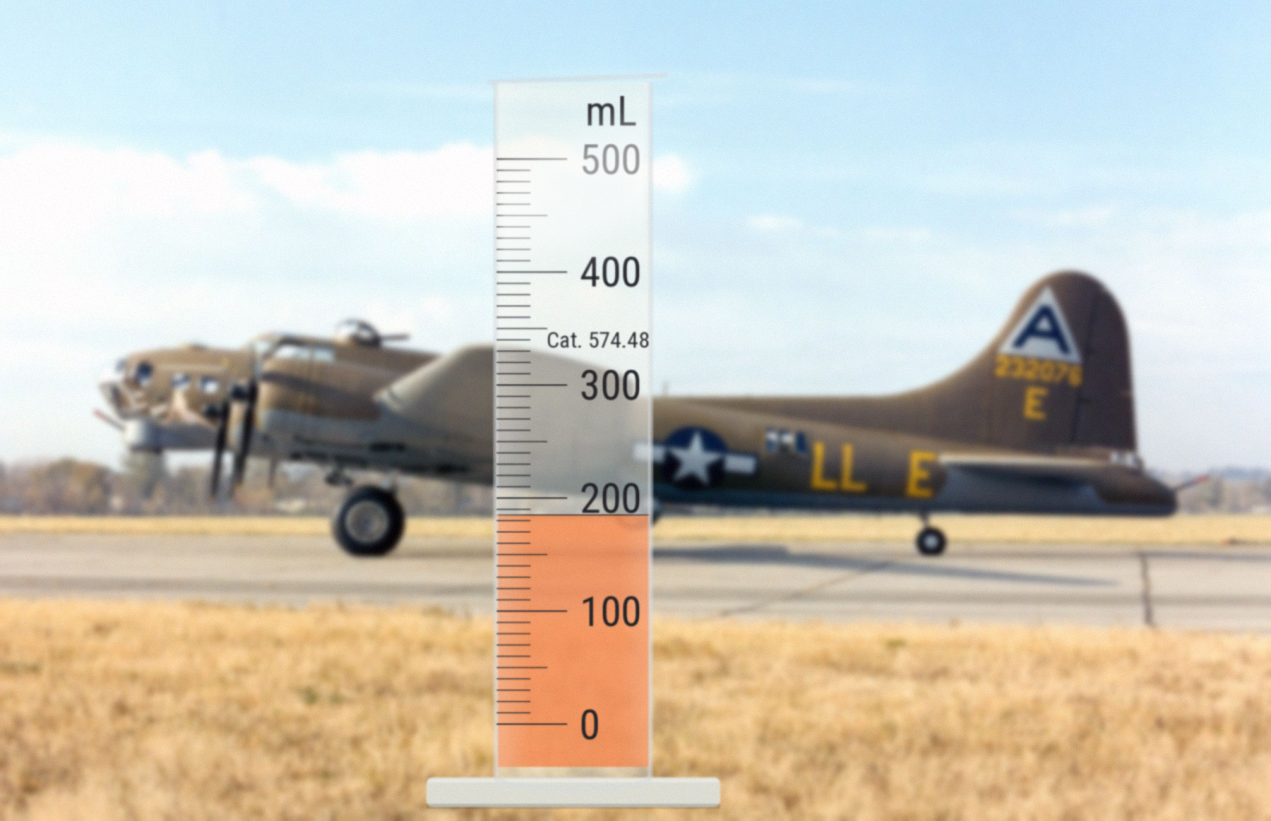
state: 185 mL
